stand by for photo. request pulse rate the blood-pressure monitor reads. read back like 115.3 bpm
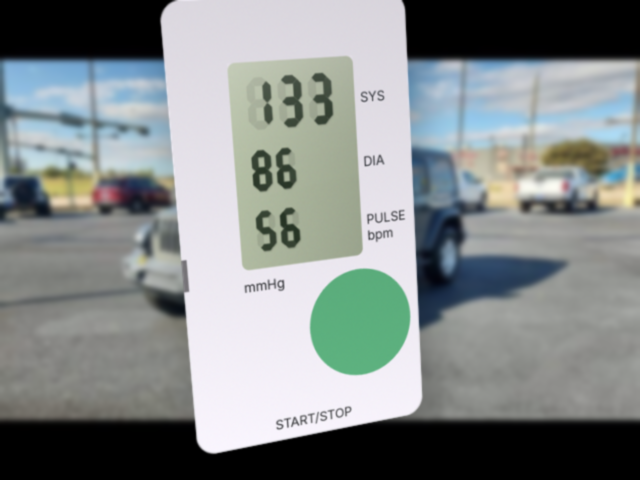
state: 56 bpm
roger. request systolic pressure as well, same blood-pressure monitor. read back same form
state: 133 mmHg
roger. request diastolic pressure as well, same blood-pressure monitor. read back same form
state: 86 mmHg
